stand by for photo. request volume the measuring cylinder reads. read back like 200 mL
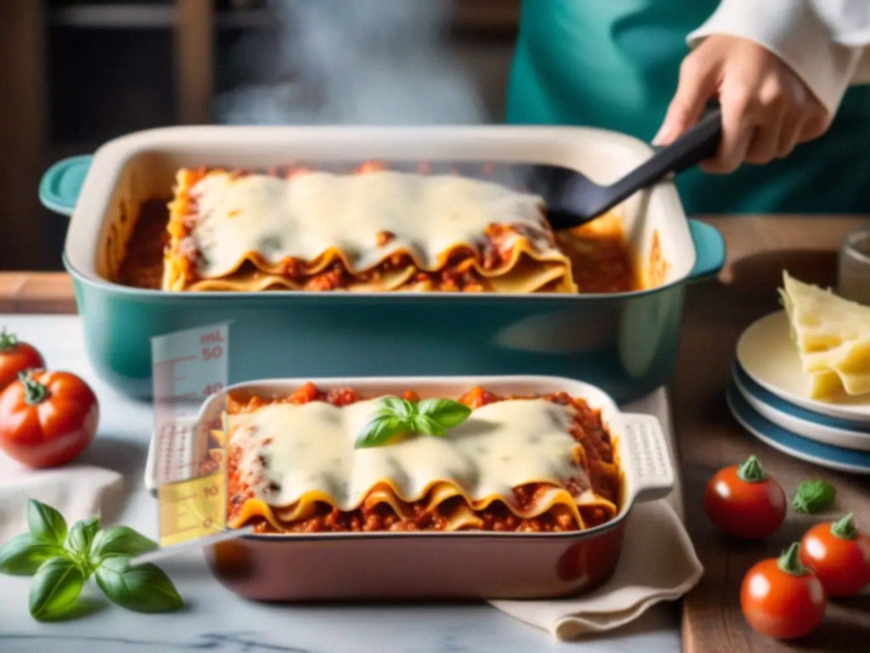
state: 15 mL
